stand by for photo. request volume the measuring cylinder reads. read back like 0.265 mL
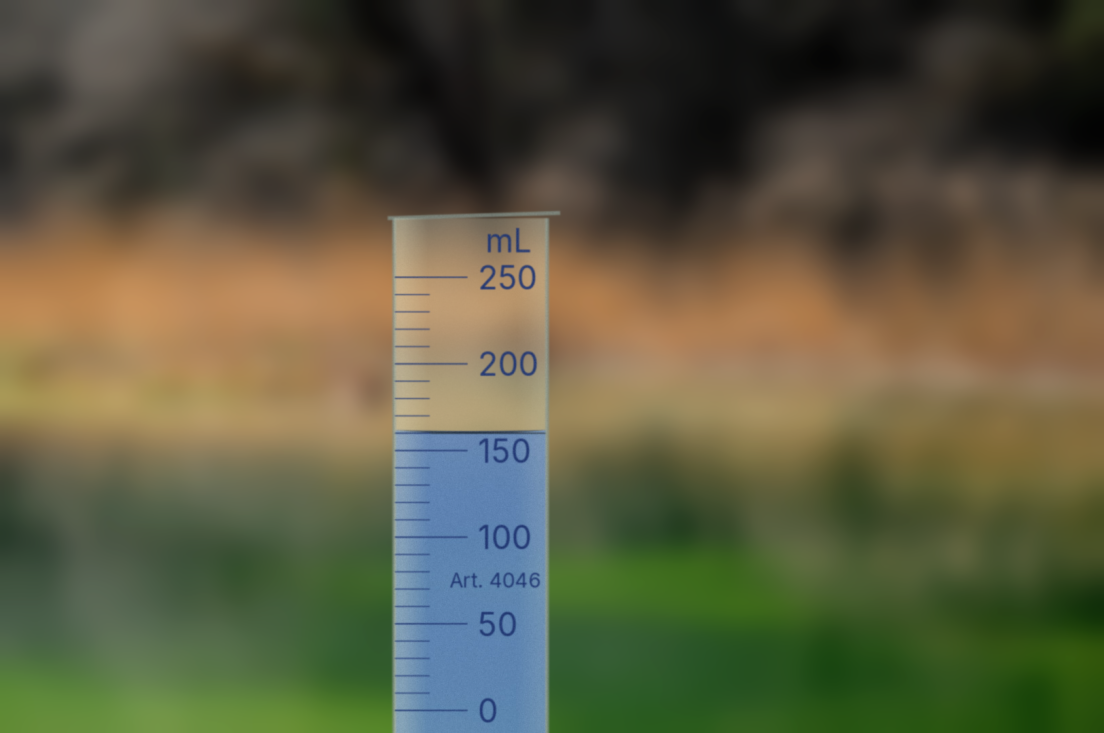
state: 160 mL
